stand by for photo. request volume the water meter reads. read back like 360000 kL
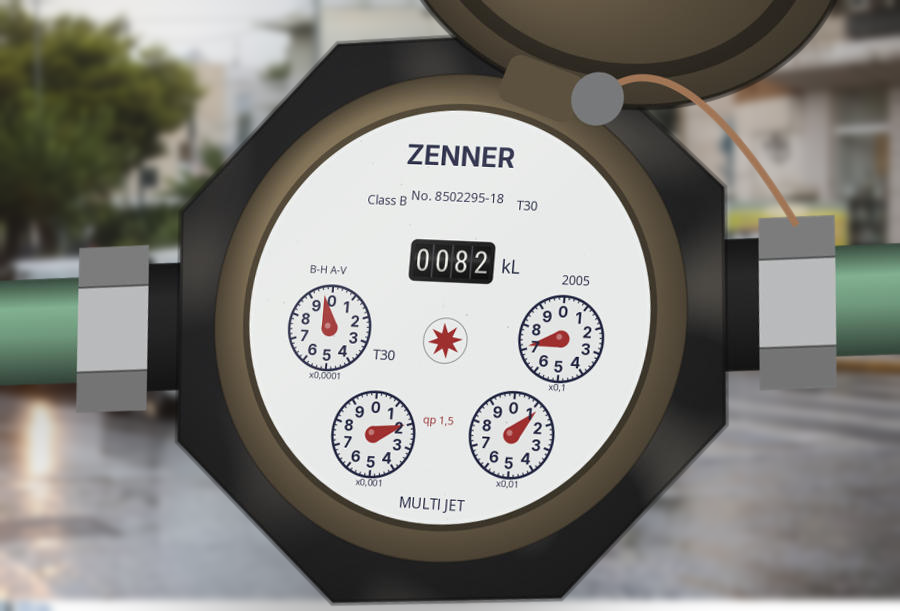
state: 82.7119 kL
